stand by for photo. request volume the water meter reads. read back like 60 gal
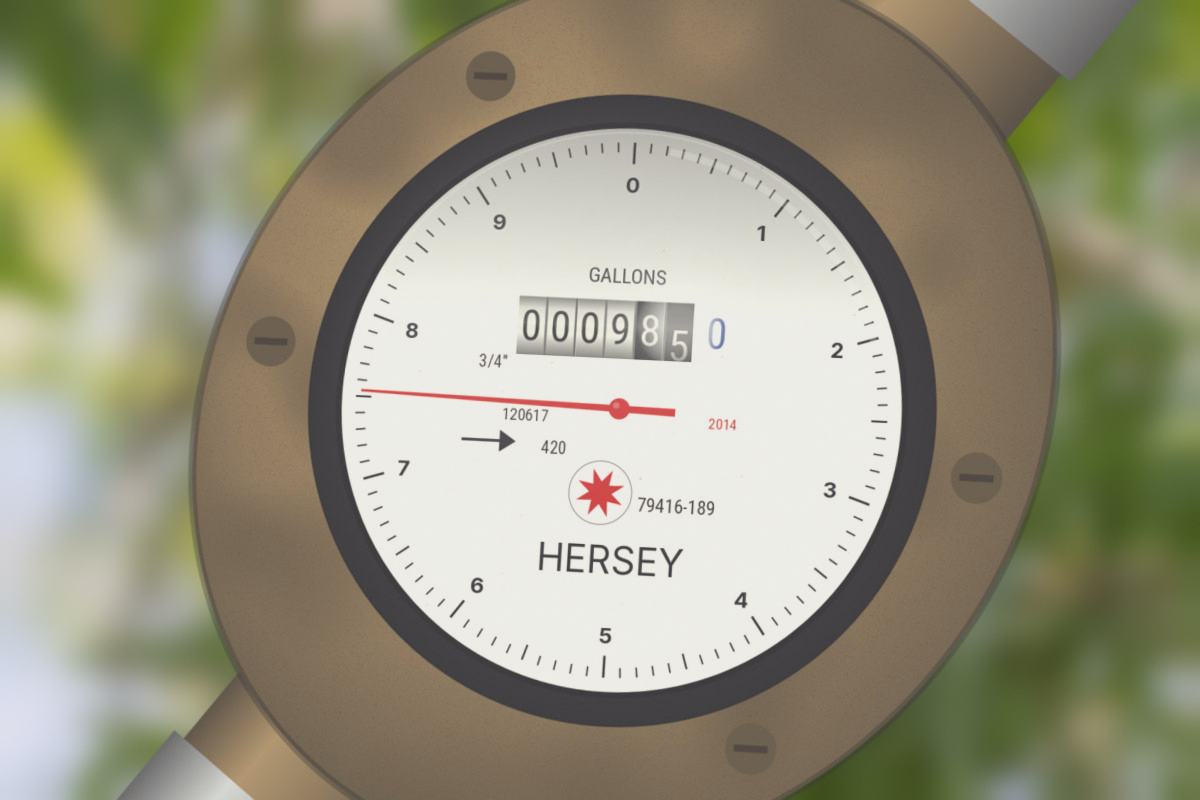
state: 9847.5 gal
